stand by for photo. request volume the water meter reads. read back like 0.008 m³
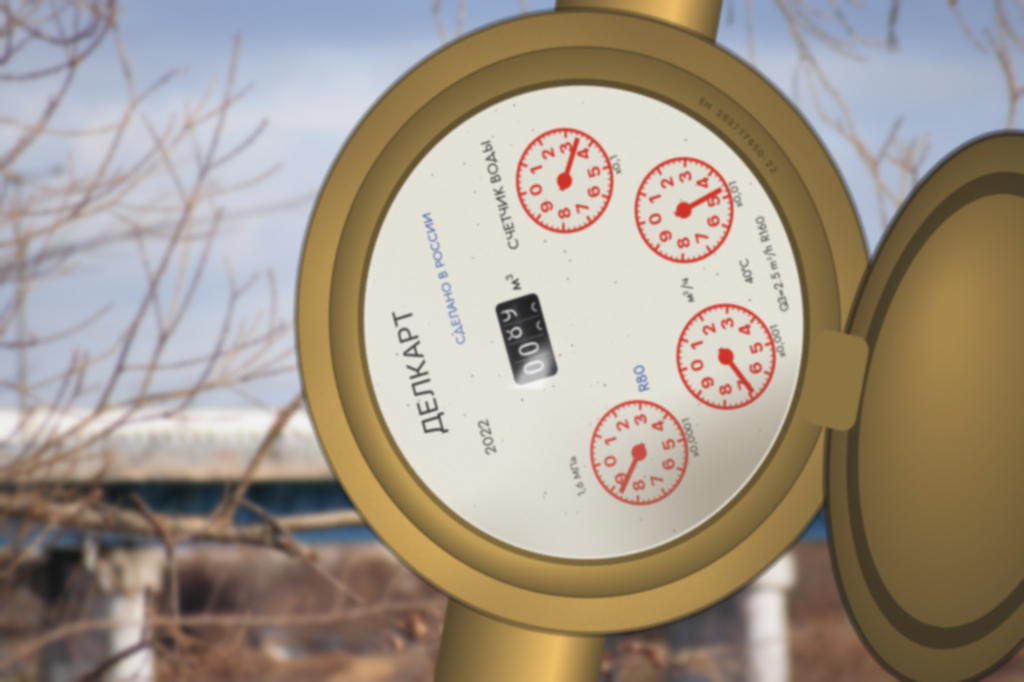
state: 89.3468 m³
